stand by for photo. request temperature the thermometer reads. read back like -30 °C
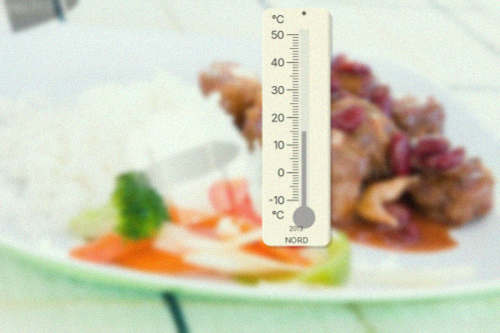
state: 15 °C
